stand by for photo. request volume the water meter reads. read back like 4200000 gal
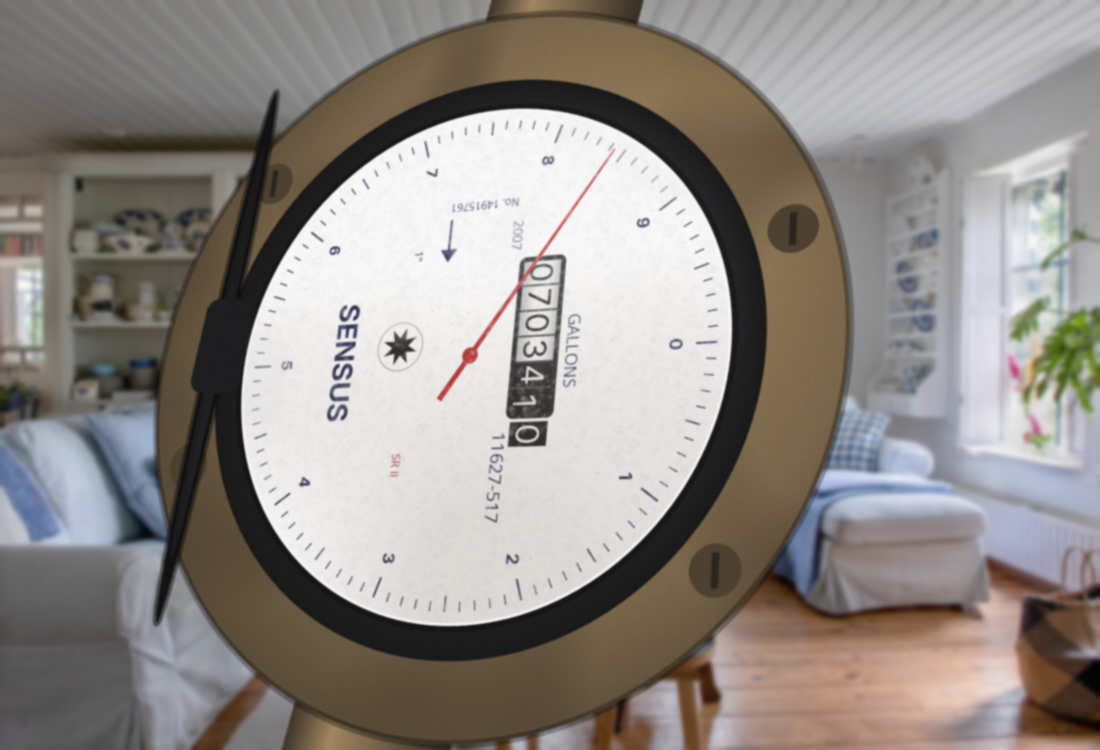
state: 703408.4 gal
